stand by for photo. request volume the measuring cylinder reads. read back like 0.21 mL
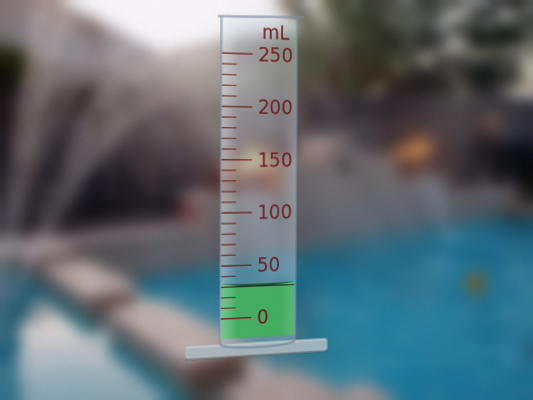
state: 30 mL
